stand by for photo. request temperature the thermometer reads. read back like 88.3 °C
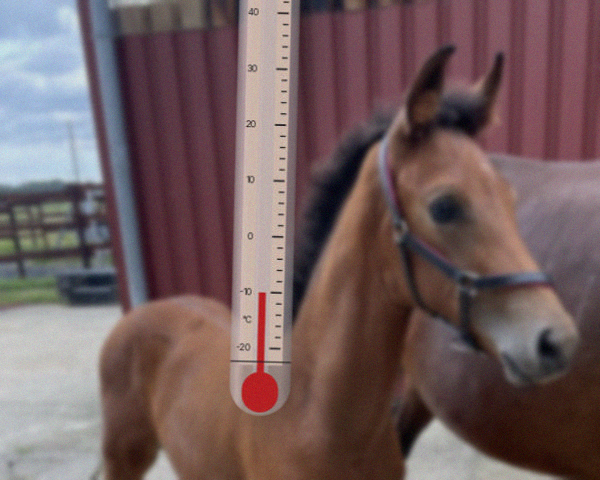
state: -10 °C
